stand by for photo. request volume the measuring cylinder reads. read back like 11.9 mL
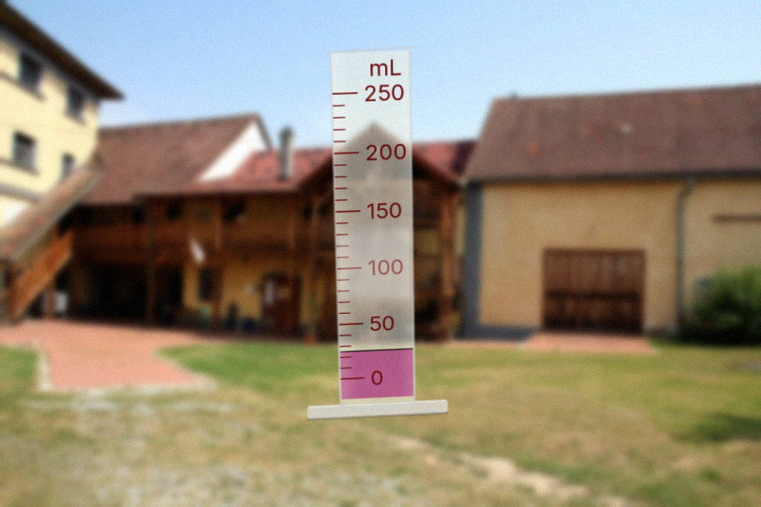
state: 25 mL
